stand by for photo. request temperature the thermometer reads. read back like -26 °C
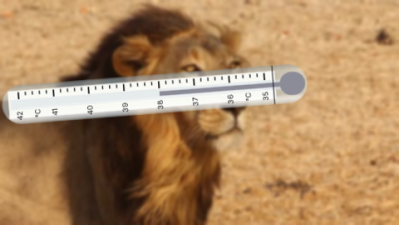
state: 38 °C
